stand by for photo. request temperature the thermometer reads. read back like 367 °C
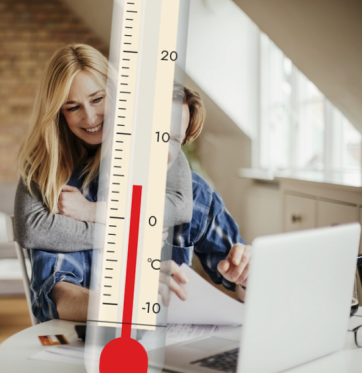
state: 4 °C
